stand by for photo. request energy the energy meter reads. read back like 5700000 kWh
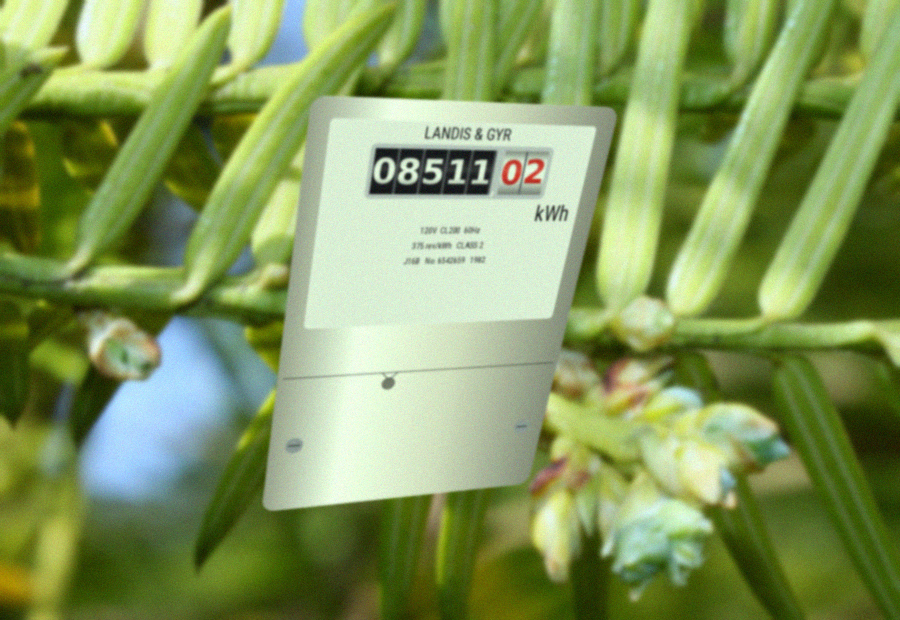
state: 8511.02 kWh
